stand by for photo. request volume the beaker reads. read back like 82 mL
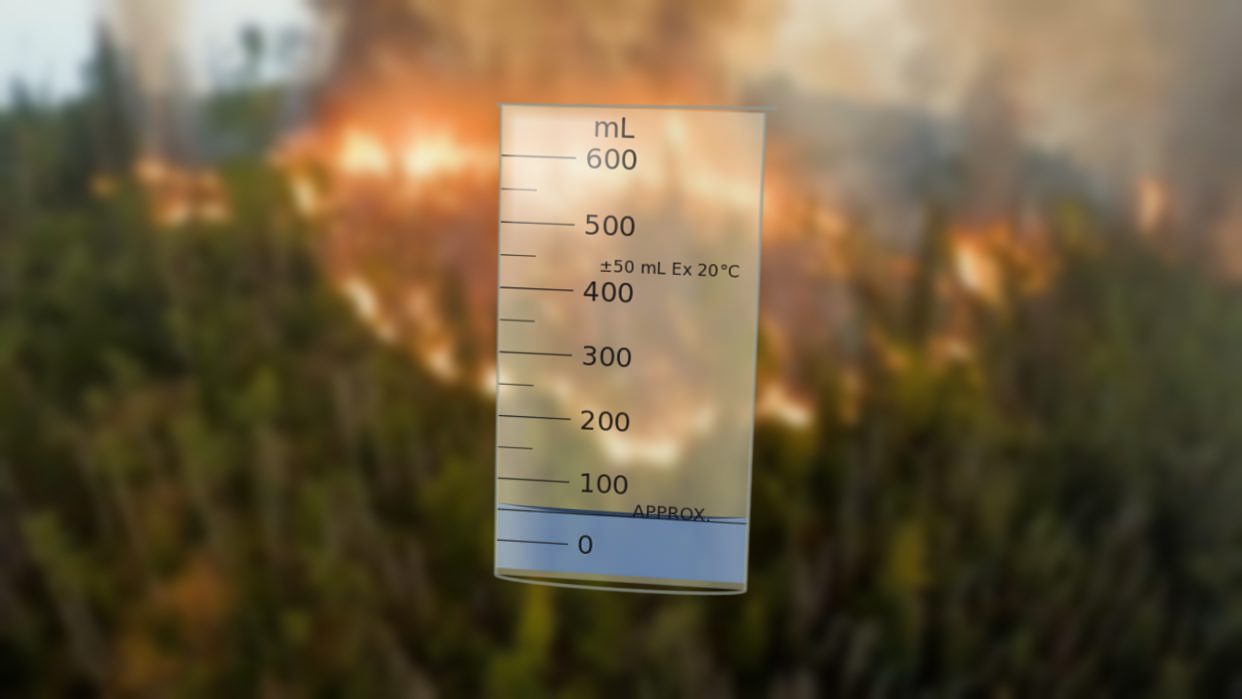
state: 50 mL
